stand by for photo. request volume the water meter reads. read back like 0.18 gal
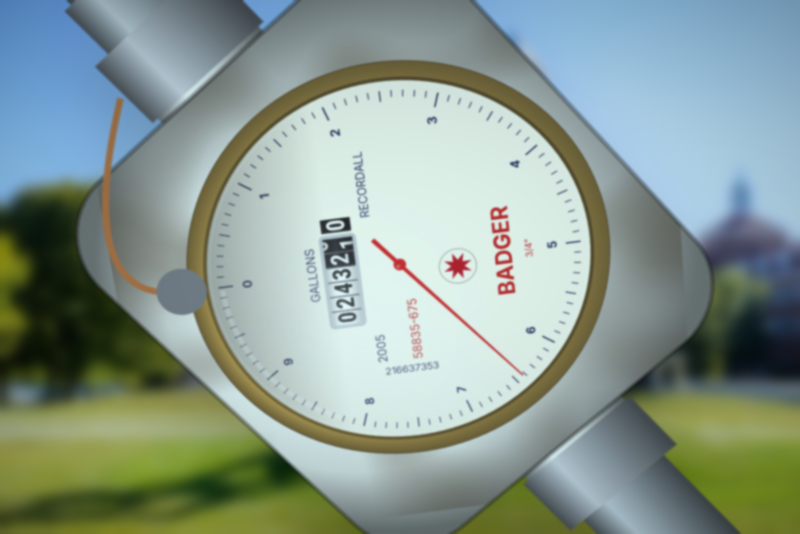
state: 243206.4 gal
